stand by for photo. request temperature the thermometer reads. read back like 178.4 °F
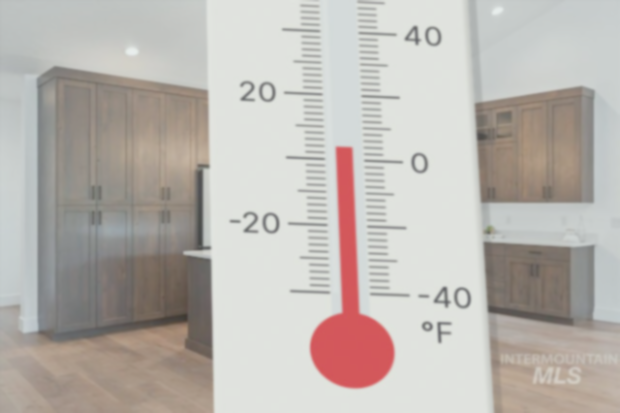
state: 4 °F
